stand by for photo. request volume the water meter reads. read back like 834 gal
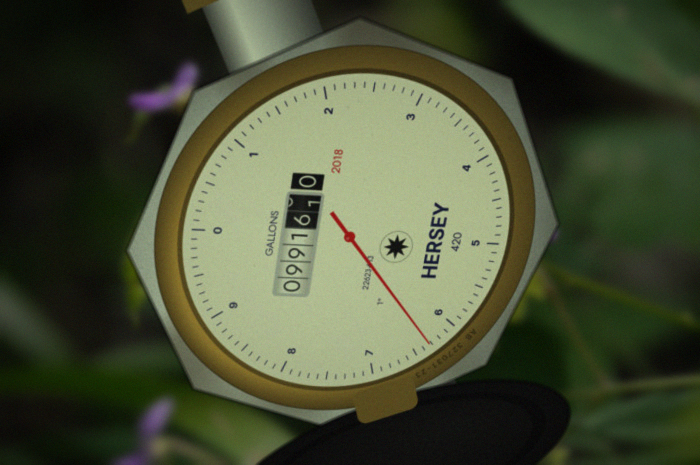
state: 991606.3 gal
